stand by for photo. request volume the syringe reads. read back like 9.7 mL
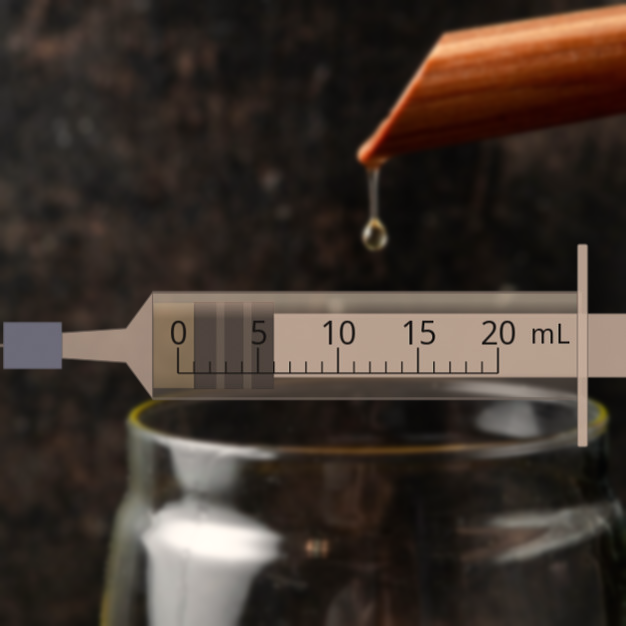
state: 1 mL
